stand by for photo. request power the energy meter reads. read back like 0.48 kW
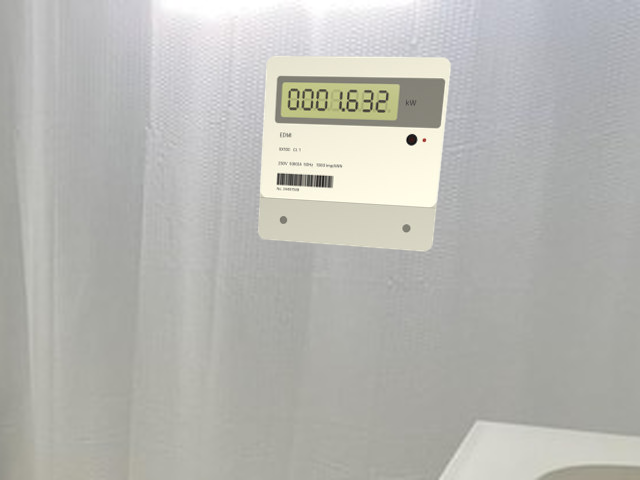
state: 1.632 kW
